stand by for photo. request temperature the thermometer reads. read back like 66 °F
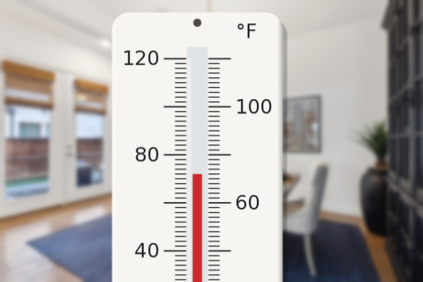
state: 72 °F
